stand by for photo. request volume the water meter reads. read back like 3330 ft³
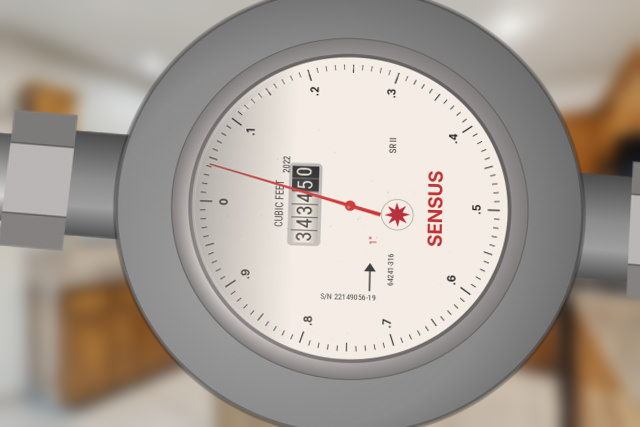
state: 343450.04 ft³
